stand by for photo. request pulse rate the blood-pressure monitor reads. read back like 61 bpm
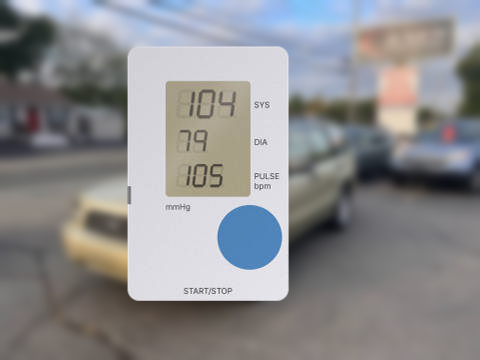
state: 105 bpm
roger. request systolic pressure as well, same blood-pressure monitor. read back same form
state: 104 mmHg
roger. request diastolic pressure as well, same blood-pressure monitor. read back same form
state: 79 mmHg
